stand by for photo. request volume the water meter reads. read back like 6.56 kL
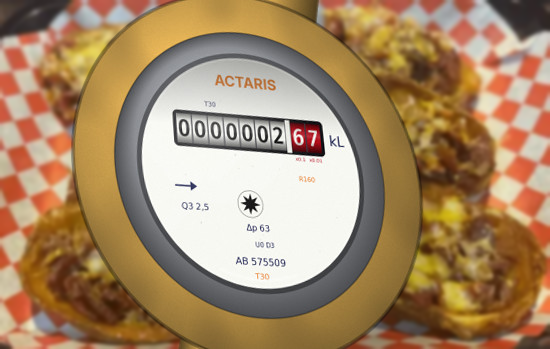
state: 2.67 kL
